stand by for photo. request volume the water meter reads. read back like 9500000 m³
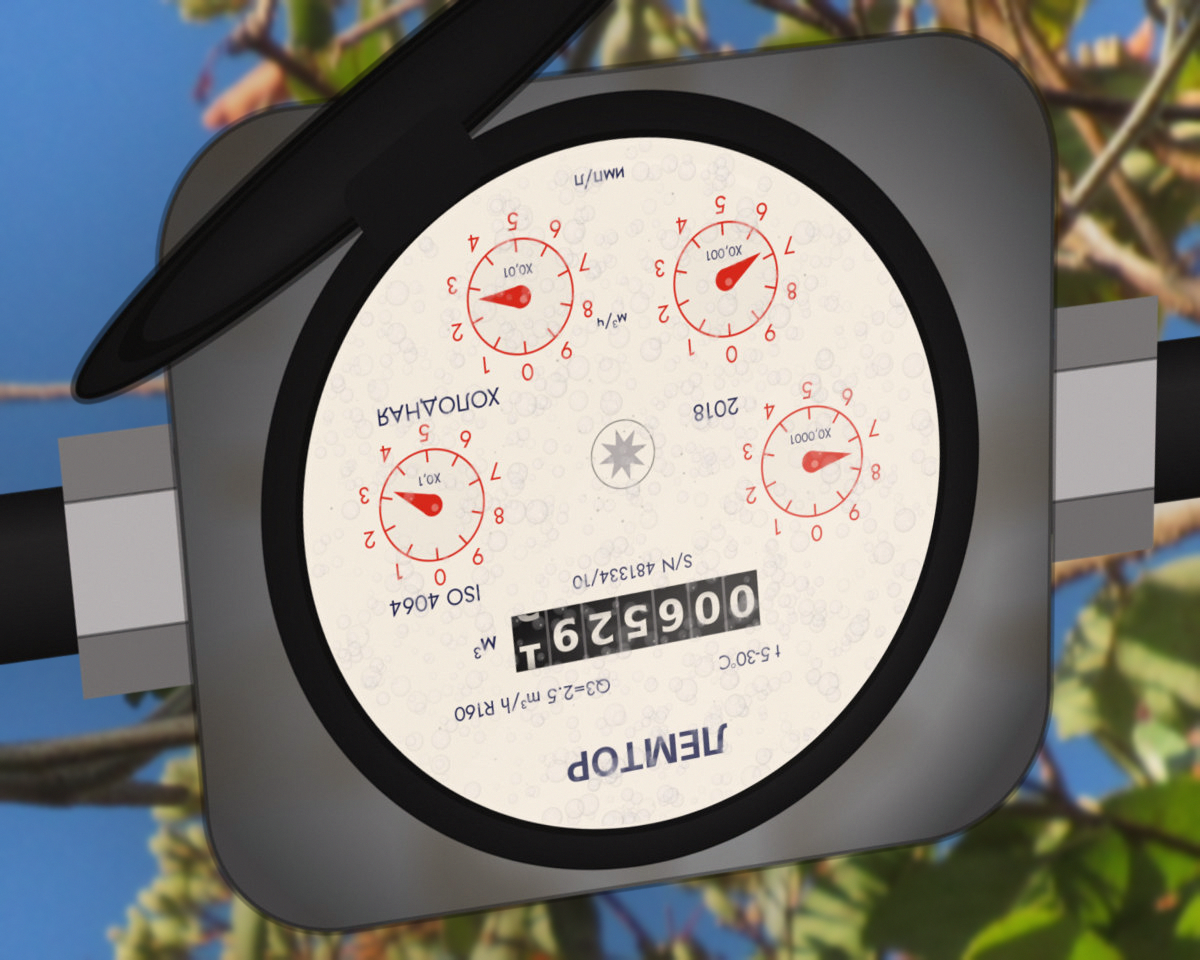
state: 65291.3267 m³
